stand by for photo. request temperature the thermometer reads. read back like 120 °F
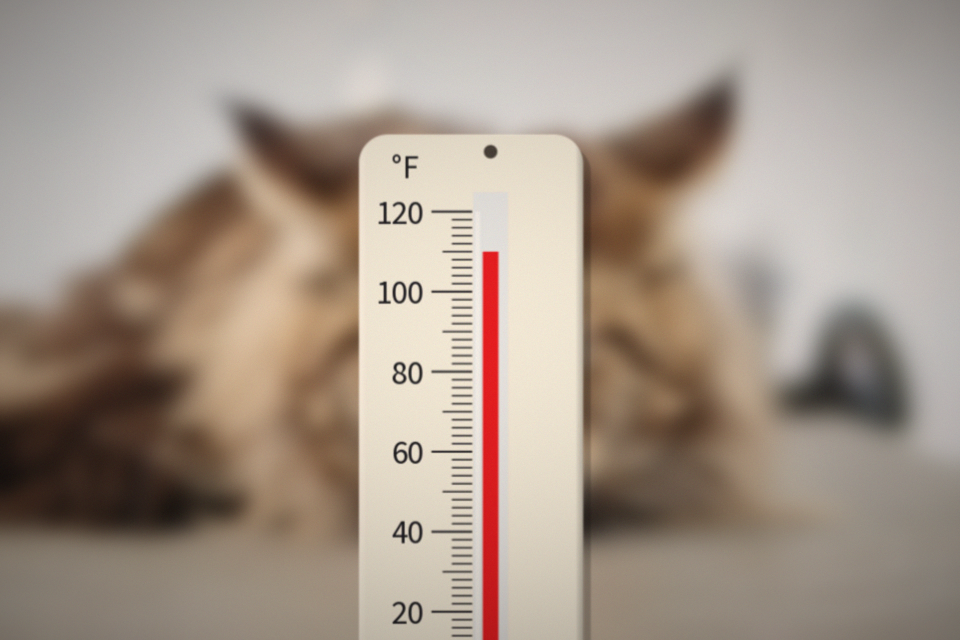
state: 110 °F
